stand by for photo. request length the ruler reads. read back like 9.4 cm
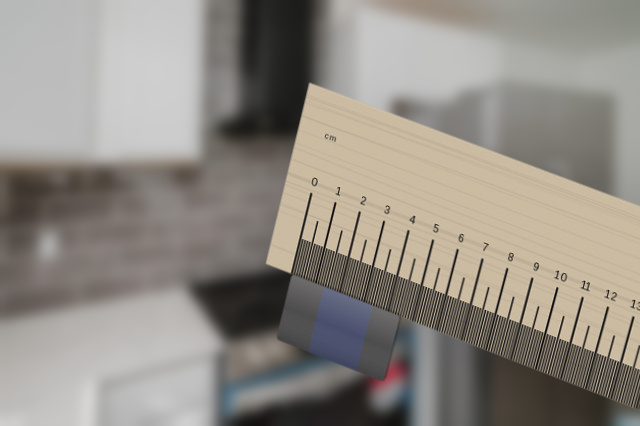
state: 4.5 cm
